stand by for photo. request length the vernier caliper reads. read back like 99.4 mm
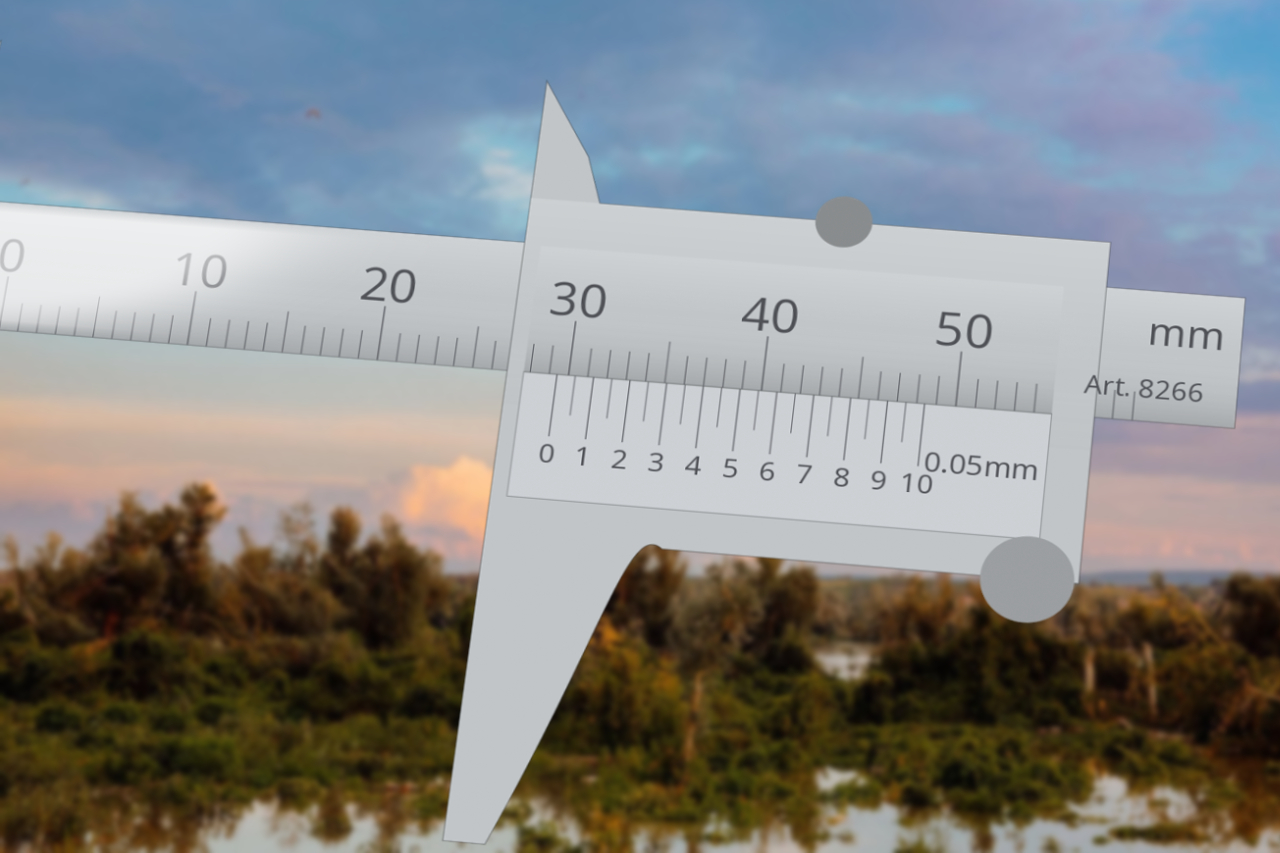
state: 29.4 mm
